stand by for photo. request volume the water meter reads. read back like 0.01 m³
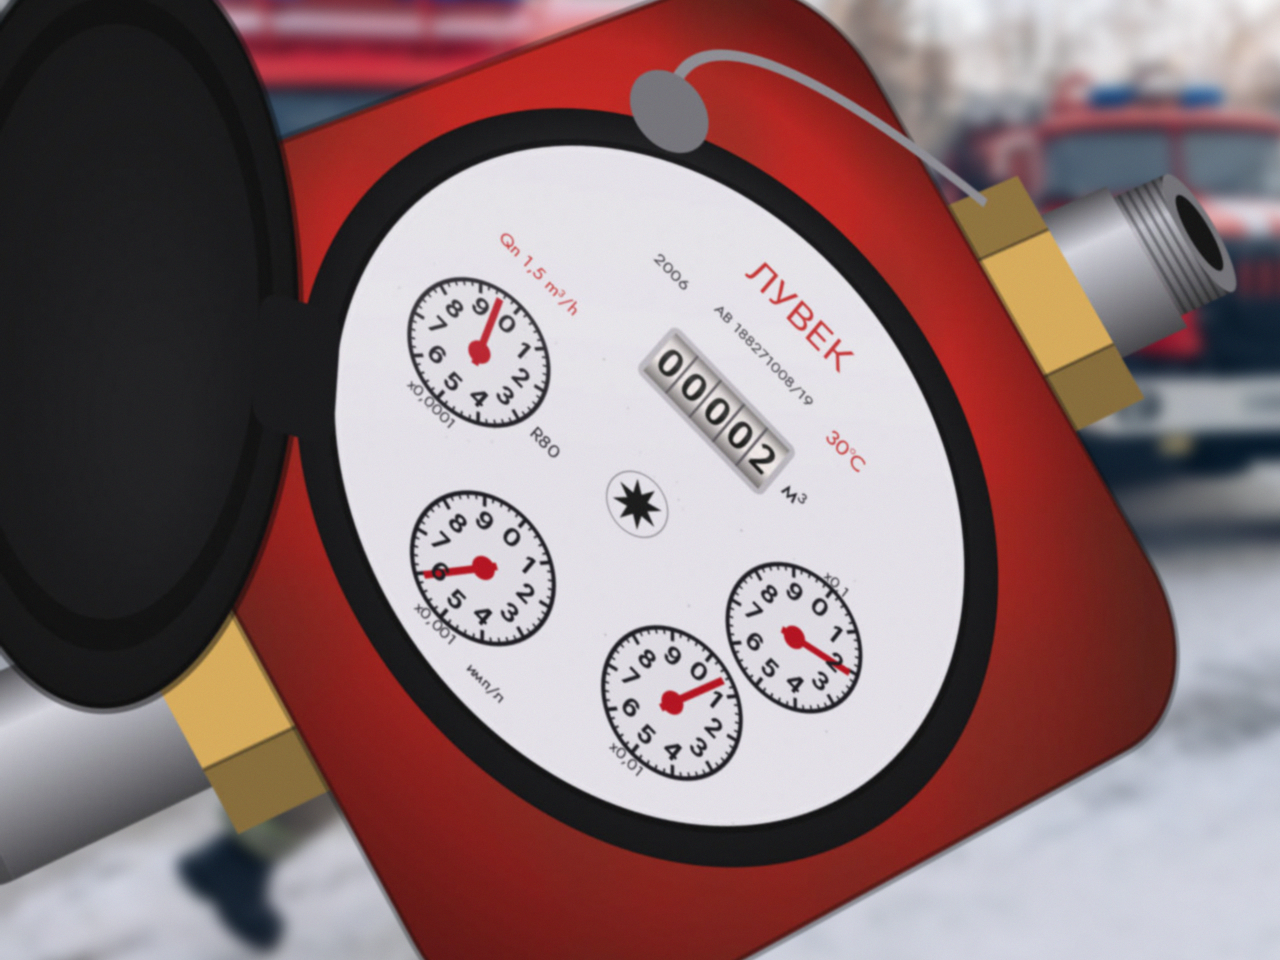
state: 2.2059 m³
